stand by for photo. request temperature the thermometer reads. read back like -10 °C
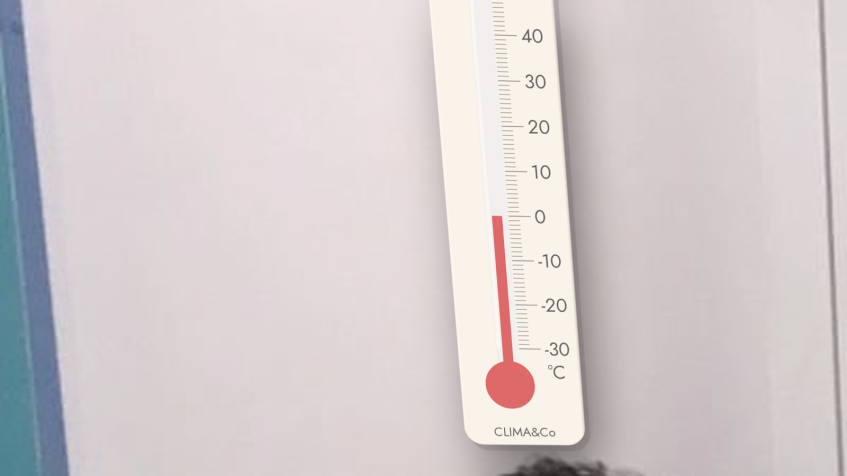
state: 0 °C
